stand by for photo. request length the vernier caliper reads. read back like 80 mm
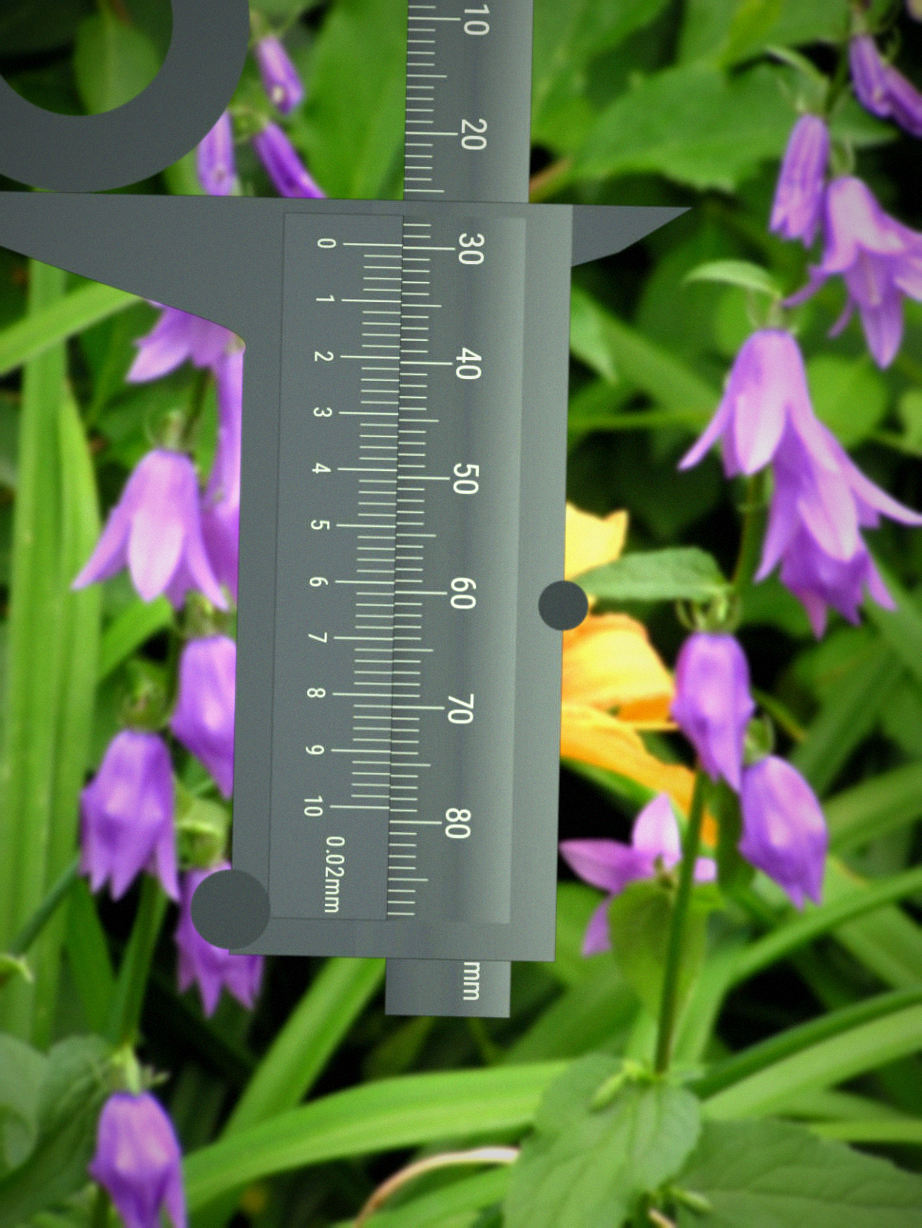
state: 29.8 mm
